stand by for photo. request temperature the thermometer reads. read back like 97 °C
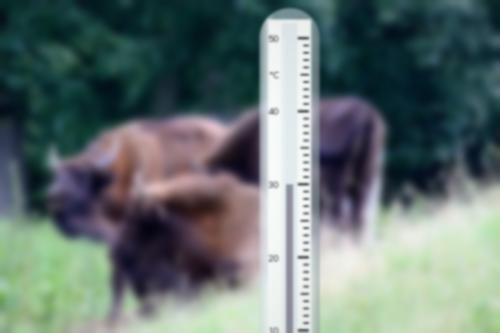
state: 30 °C
